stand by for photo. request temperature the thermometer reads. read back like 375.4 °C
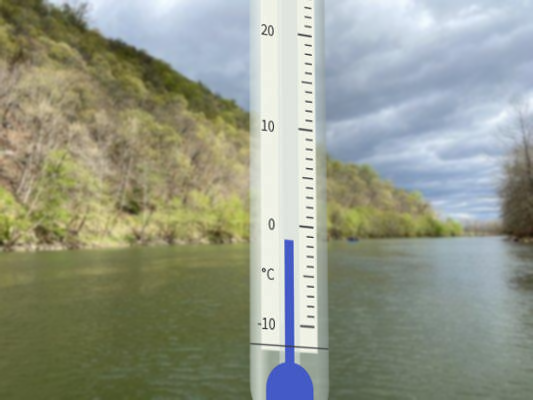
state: -1.5 °C
